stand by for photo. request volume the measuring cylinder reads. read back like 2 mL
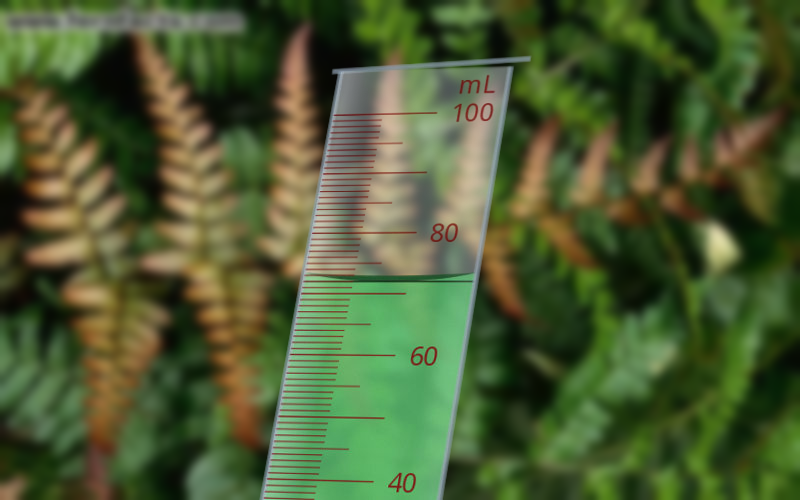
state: 72 mL
